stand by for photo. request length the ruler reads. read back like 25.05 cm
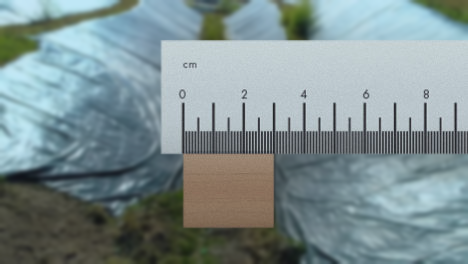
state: 3 cm
